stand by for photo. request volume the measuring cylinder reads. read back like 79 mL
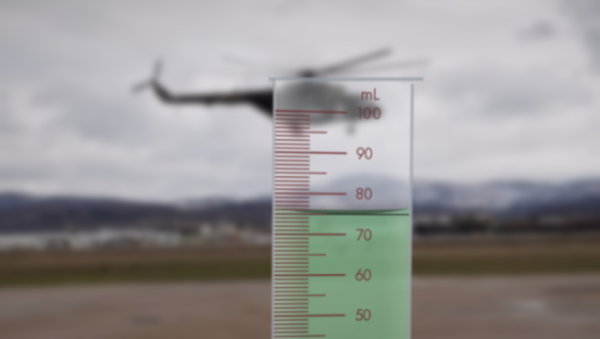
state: 75 mL
